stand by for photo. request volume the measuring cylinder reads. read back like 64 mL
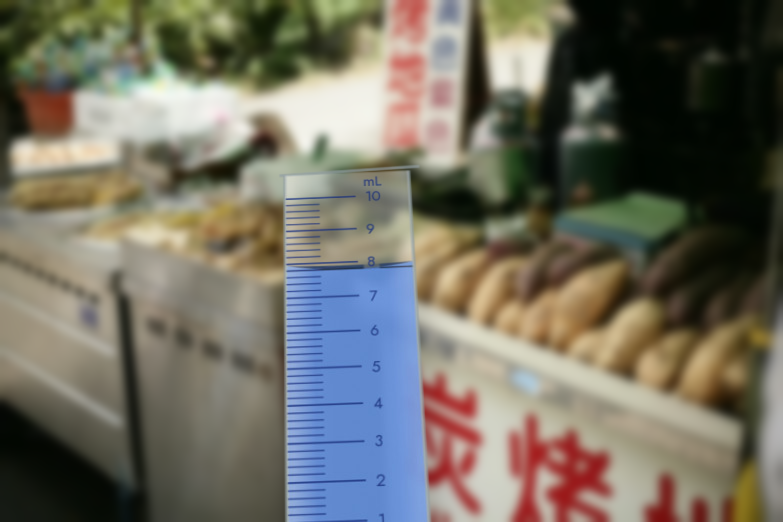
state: 7.8 mL
